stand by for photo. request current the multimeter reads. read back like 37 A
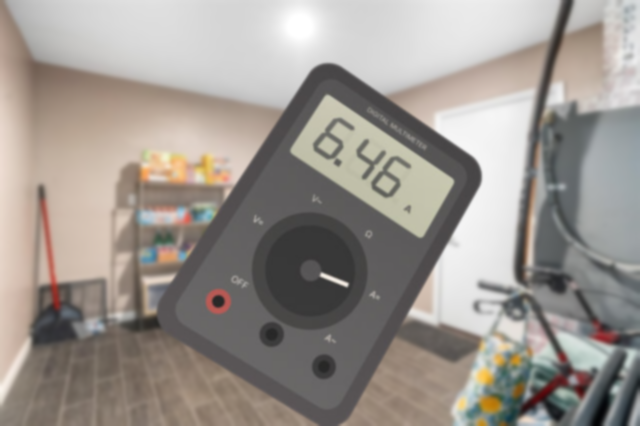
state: 6.46 A
